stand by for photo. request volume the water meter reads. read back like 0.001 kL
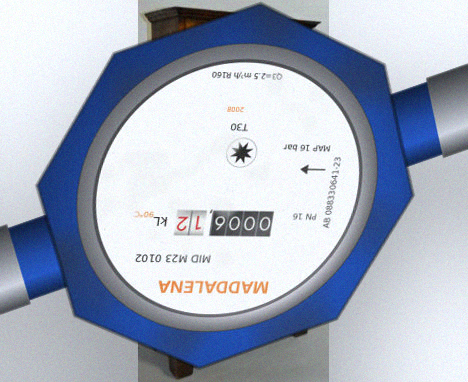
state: 6.12 kL
